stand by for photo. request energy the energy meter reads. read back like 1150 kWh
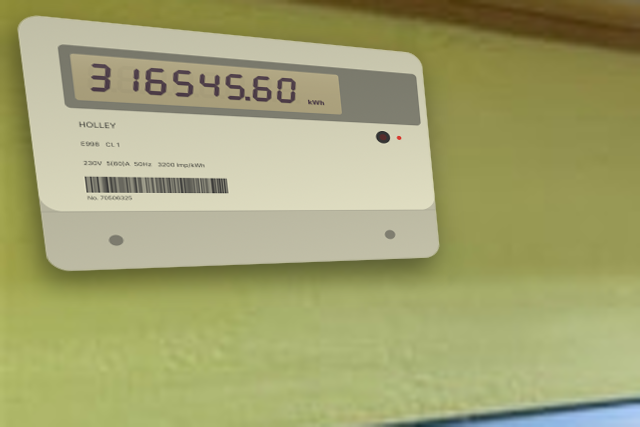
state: 316545.60 kWh
